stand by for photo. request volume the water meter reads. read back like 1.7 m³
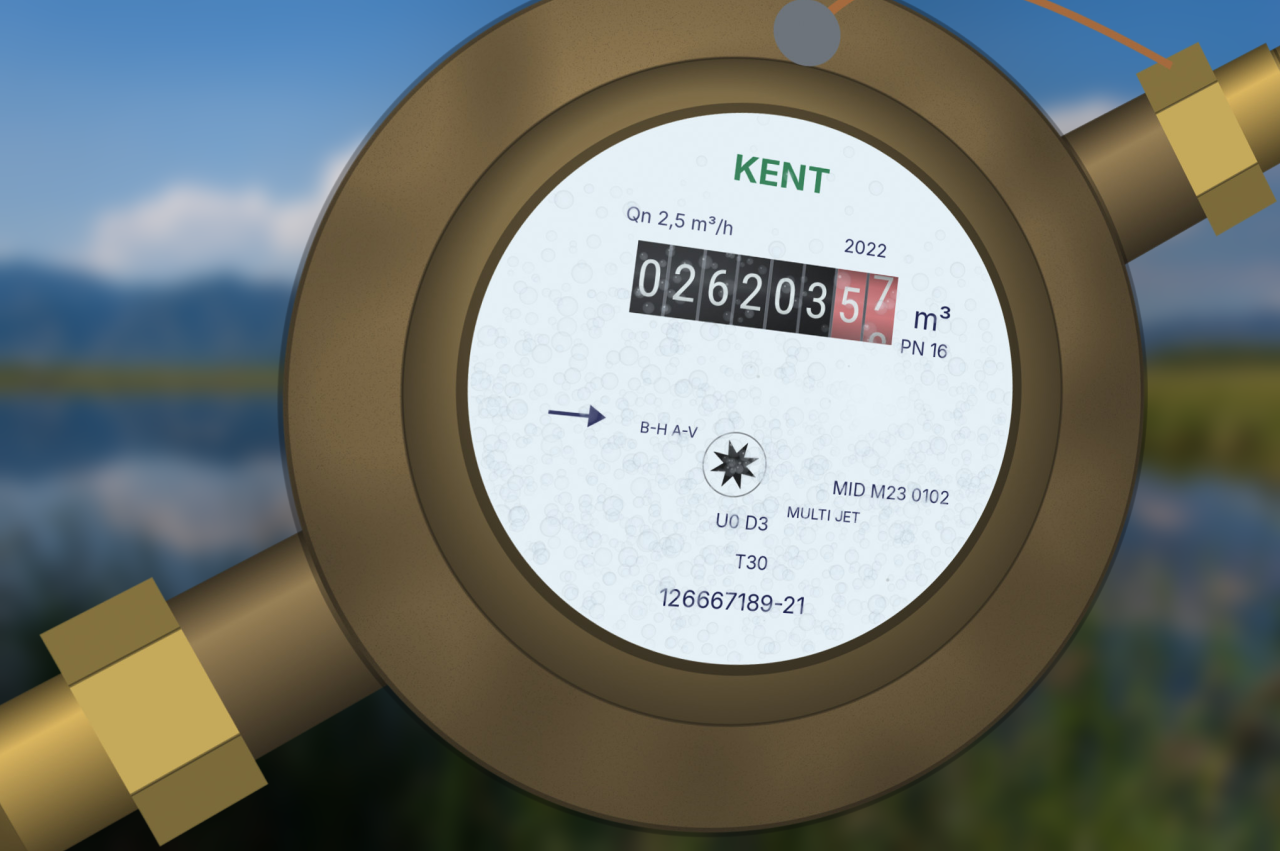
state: 26203.57 m³
